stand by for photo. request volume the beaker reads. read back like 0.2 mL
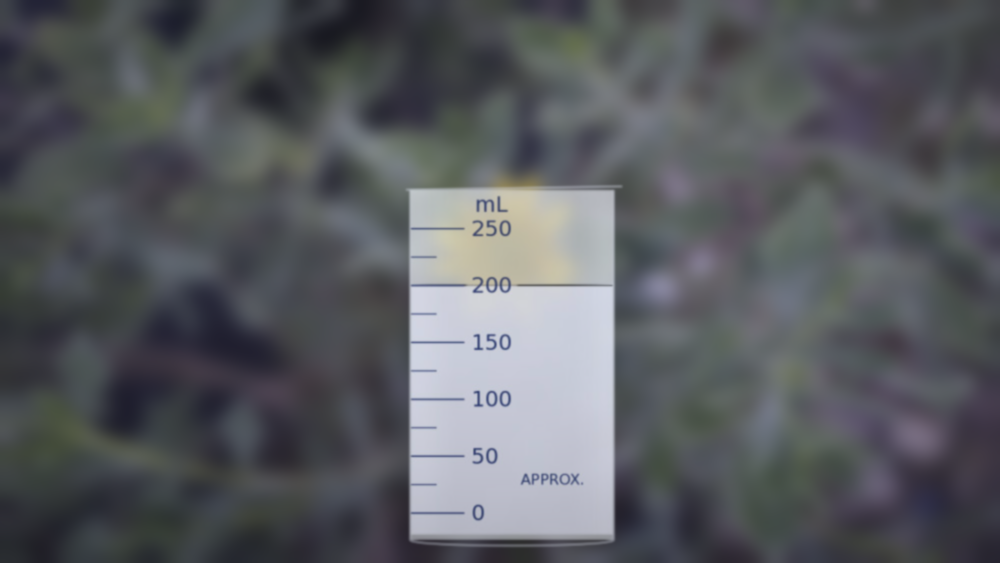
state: 200 mL
